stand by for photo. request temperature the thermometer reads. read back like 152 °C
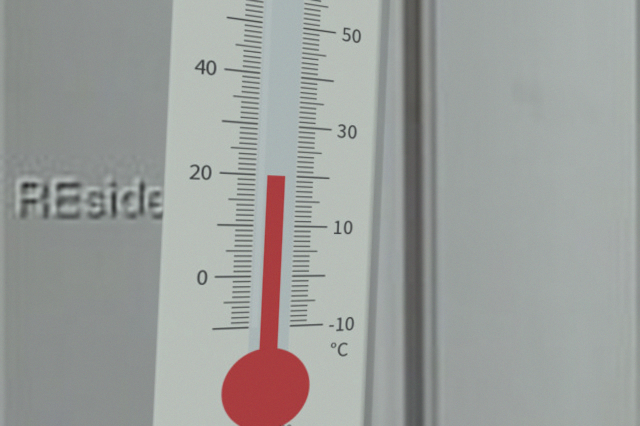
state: 20 °C
